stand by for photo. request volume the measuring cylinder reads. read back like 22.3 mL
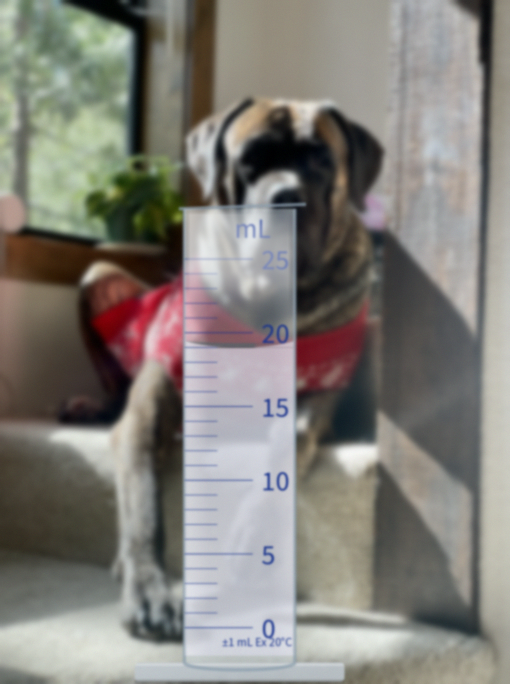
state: 19 mL
